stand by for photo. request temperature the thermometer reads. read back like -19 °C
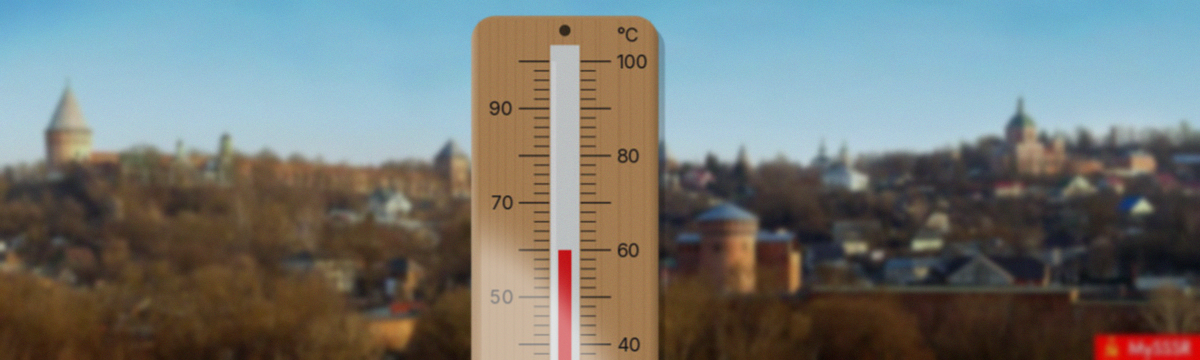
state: 60 °C
